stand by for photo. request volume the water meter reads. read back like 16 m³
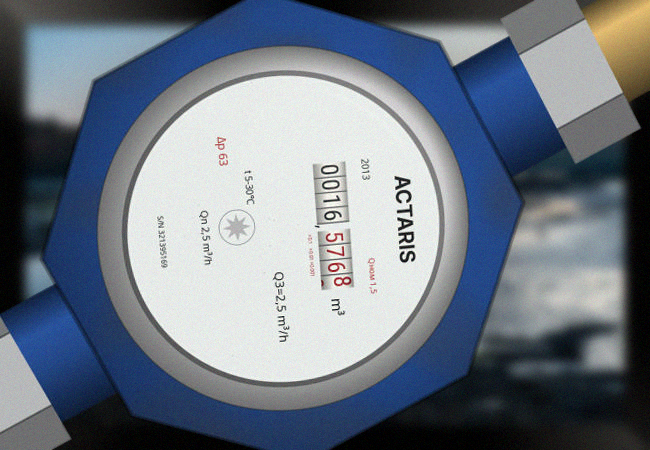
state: 16.5768 m³
